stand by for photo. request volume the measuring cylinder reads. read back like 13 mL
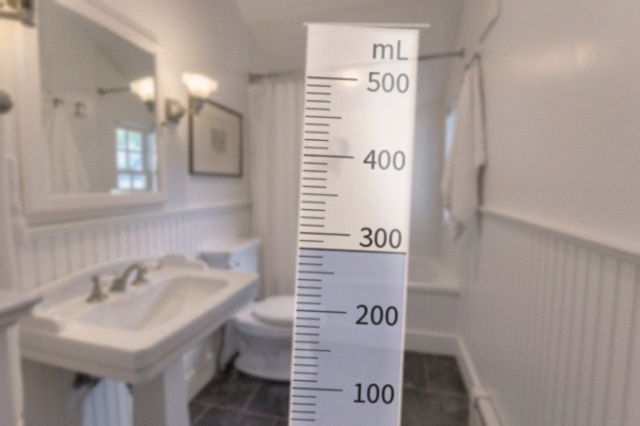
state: 280 mL
